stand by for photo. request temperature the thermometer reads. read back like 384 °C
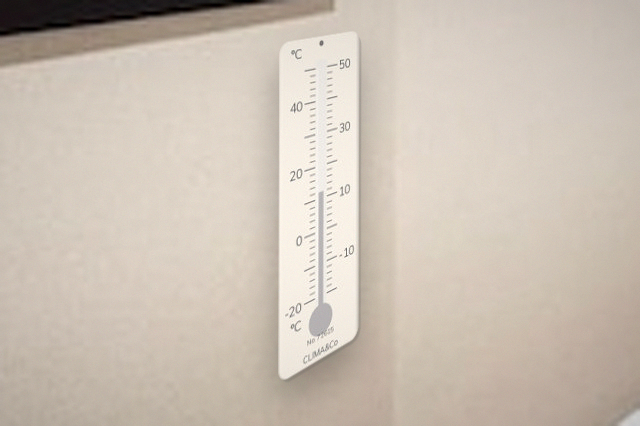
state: 12 °C
